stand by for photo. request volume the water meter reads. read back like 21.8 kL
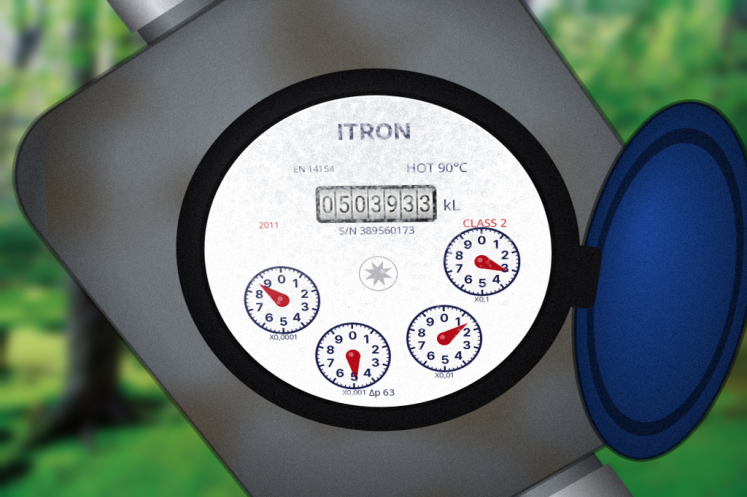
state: 503933.3148 kL
